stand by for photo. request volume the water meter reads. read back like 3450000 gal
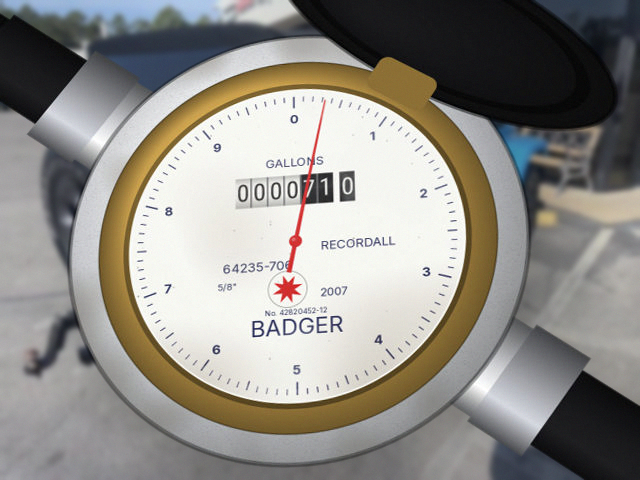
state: 710.3 gal
